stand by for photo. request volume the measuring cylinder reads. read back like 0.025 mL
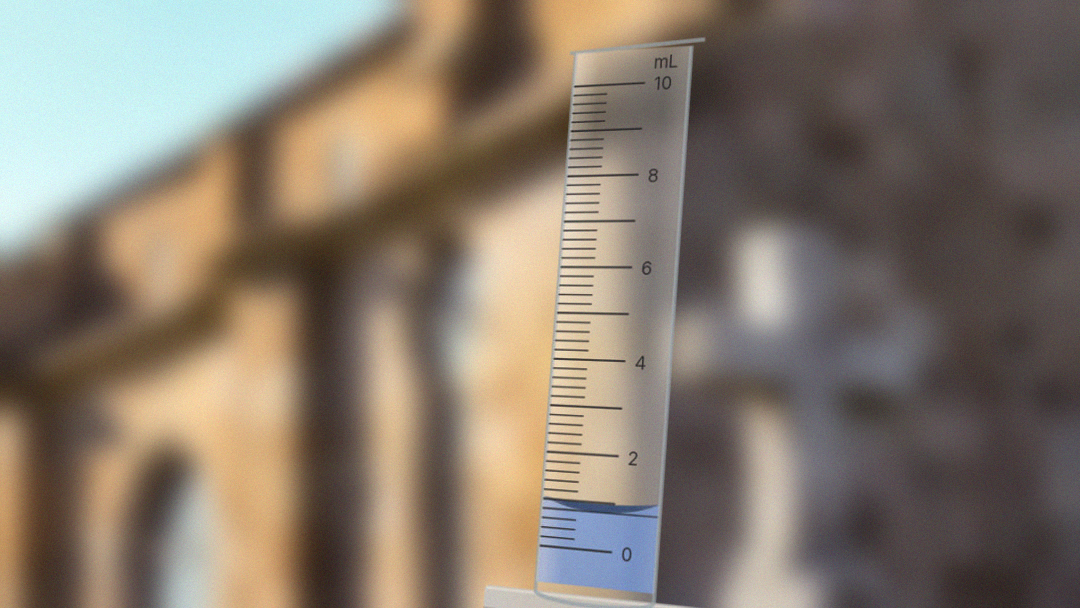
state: 0.8 mL
